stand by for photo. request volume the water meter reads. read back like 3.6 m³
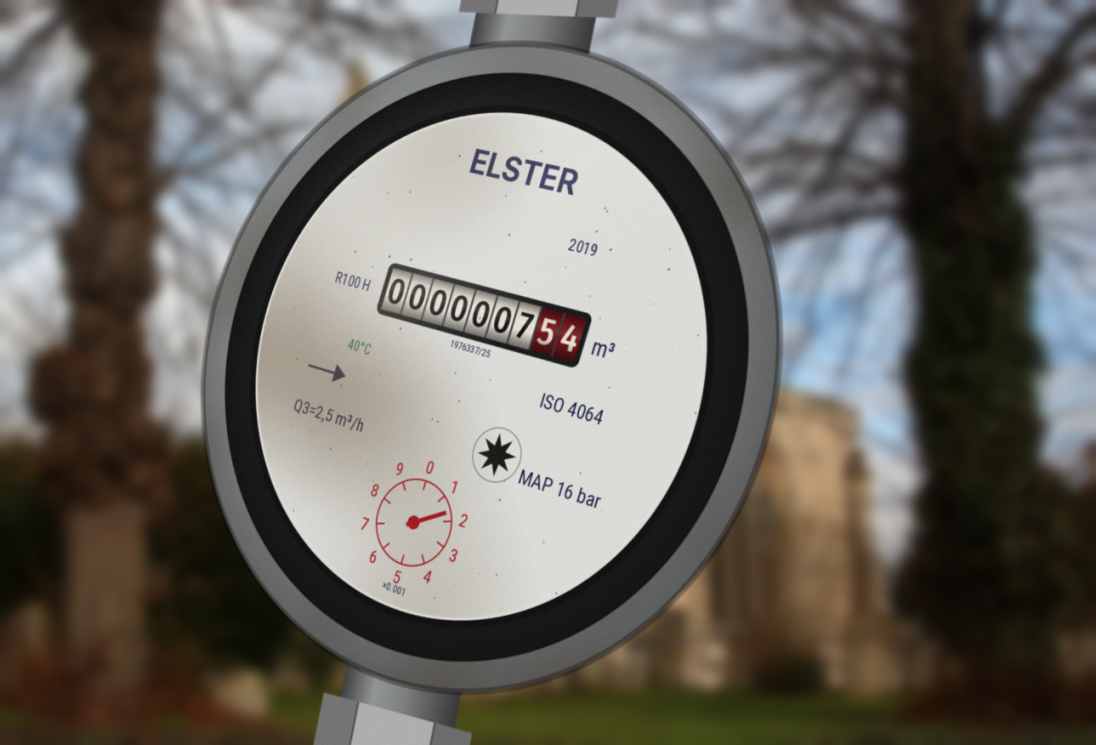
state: 7.541 m³
